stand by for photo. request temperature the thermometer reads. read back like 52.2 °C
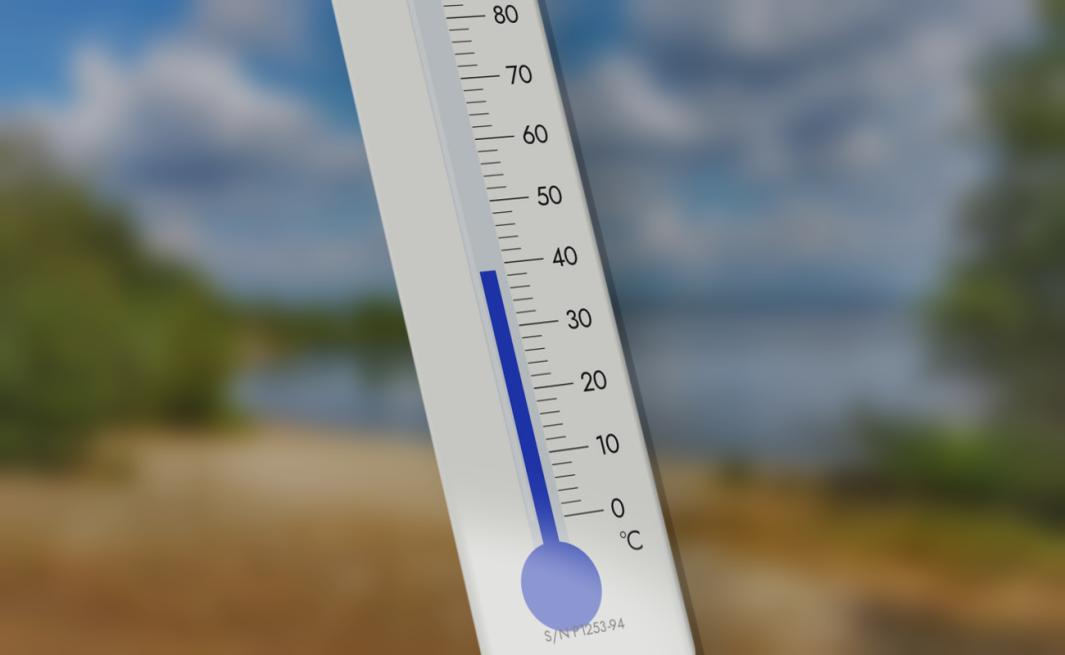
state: 39 °C
